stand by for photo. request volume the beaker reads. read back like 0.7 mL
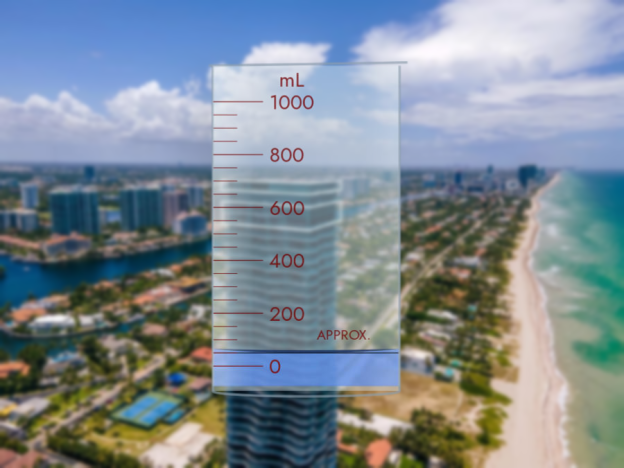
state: 50 mL
